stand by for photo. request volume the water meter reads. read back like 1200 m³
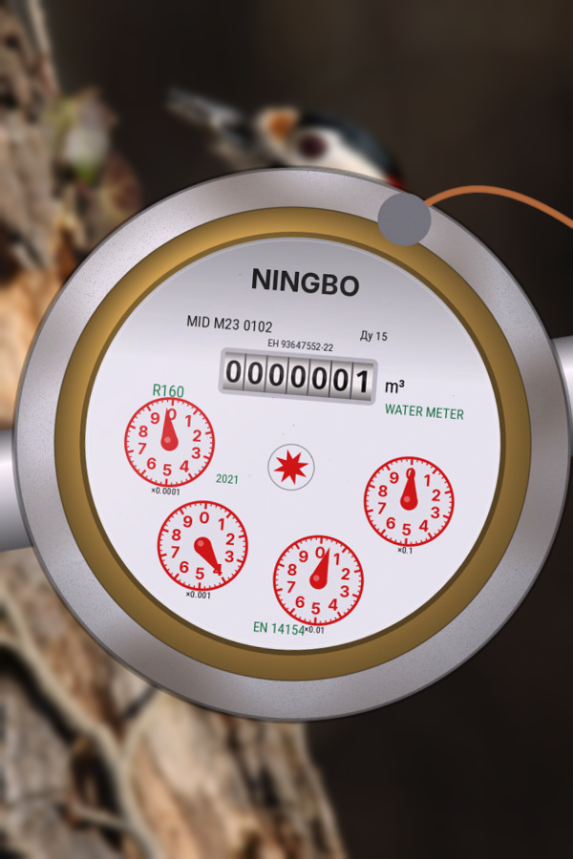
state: 1.0039 m³
